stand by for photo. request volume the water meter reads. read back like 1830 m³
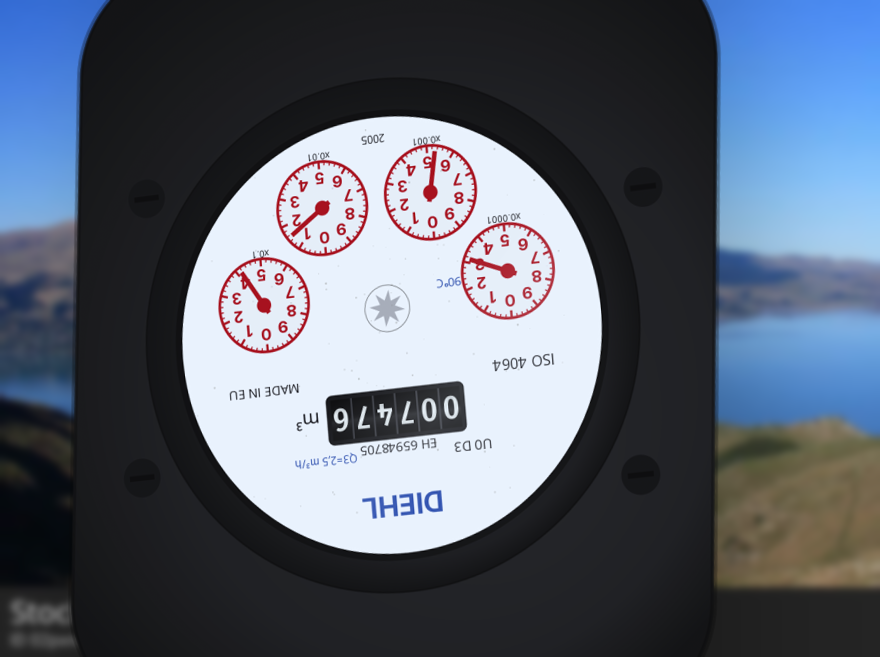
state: 7476.4153 m³
